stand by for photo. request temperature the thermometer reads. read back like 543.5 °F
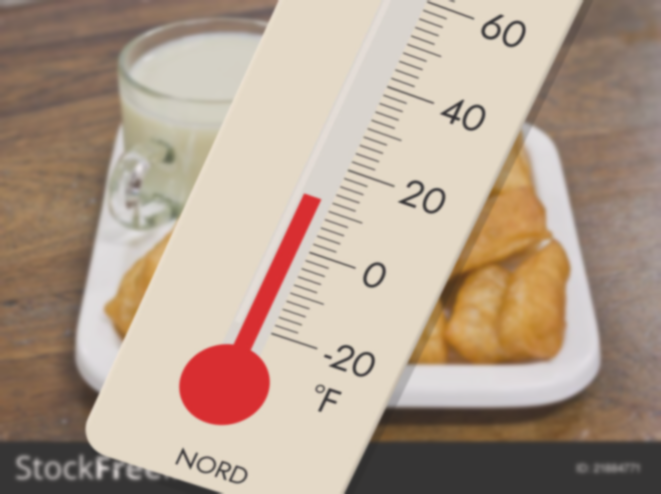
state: 12 °F
